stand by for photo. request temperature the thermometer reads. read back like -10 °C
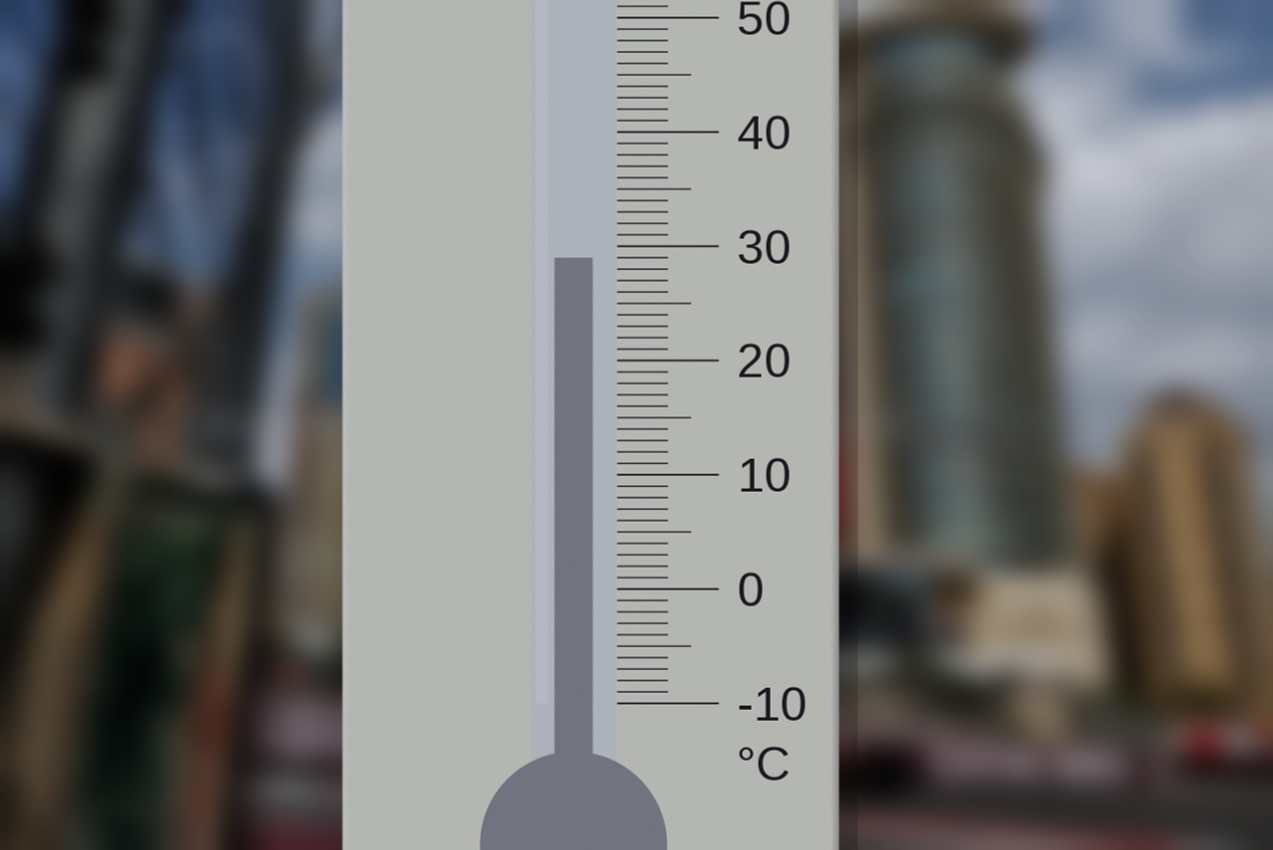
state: 29 °C
